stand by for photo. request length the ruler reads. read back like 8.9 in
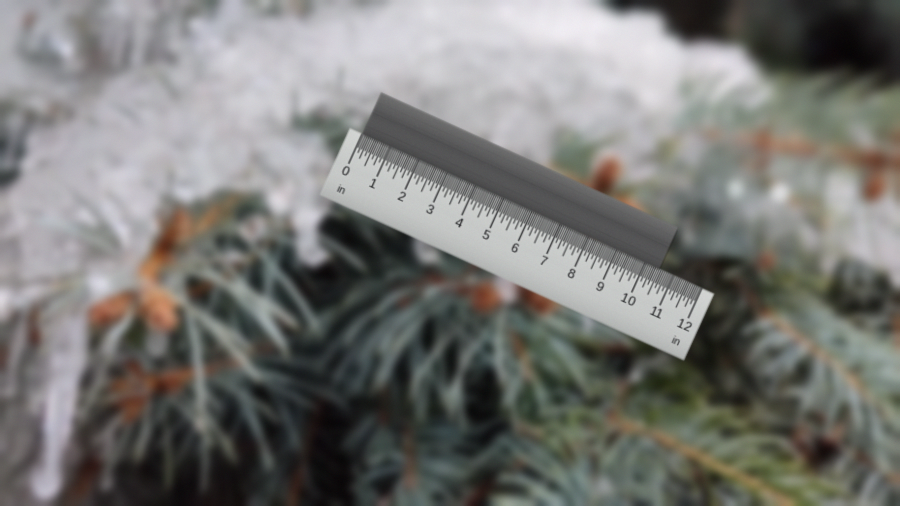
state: 10.5 in
